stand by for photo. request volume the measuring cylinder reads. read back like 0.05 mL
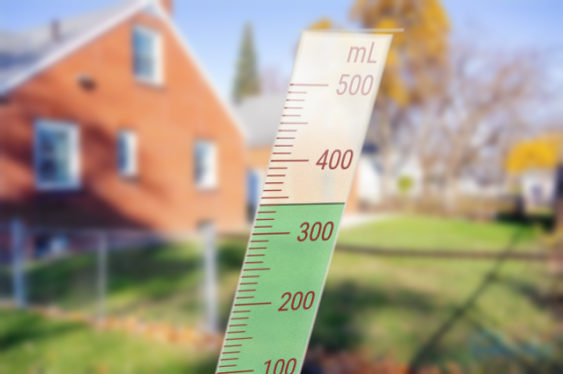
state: 340 mL
